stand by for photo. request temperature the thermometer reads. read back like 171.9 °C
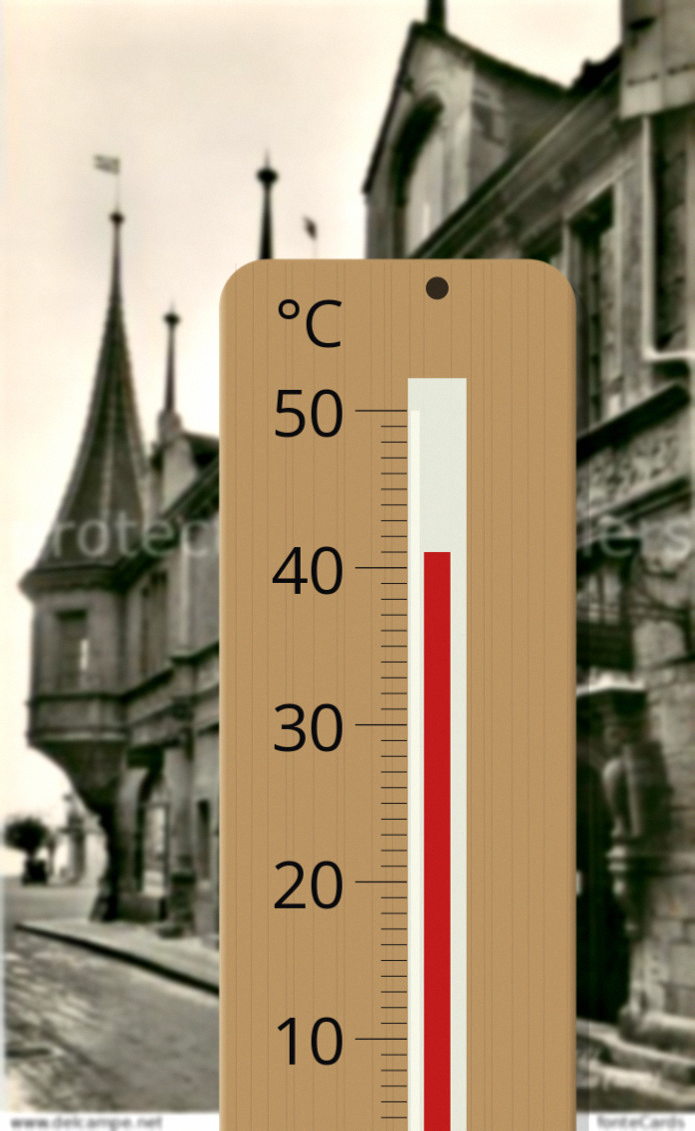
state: 41 °C
